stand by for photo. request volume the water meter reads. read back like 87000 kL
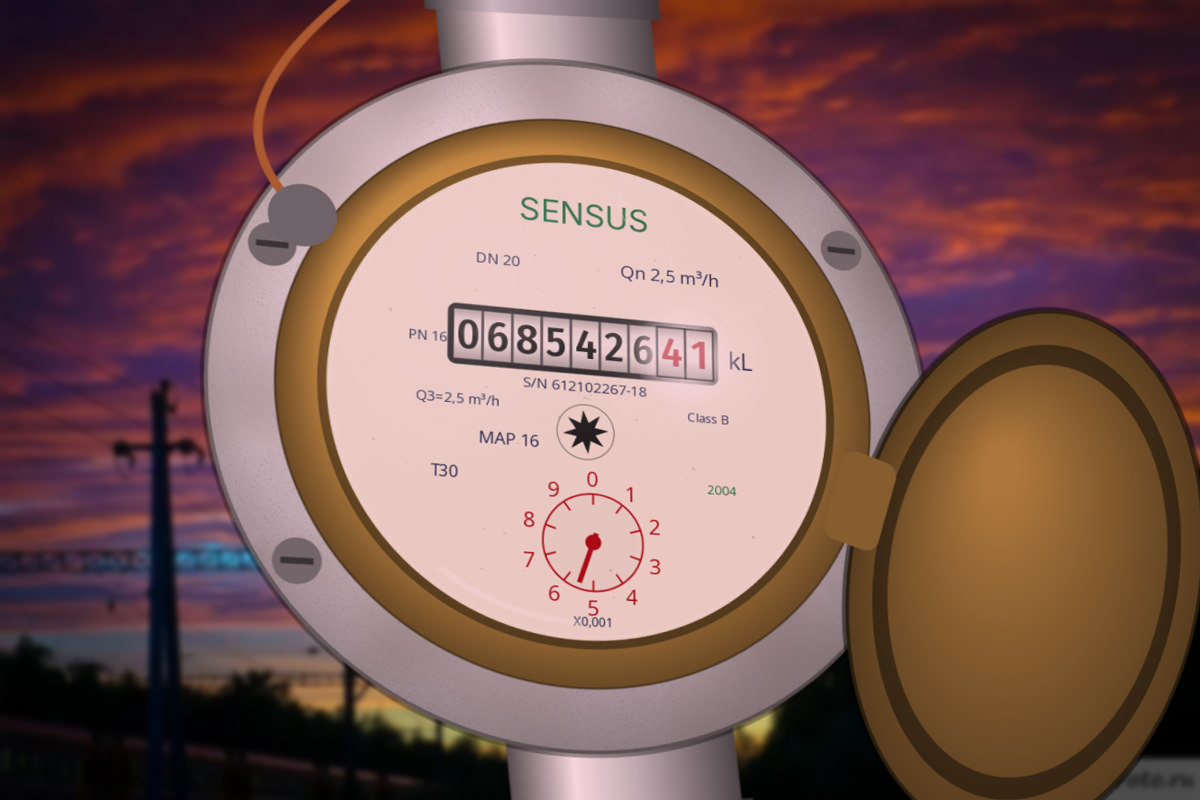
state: 685426.415 kL
